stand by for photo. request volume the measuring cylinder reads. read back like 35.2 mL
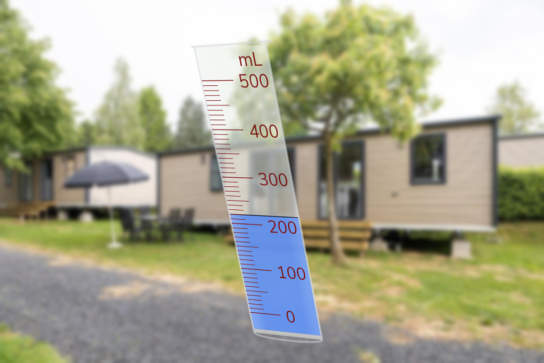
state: 220 mL
